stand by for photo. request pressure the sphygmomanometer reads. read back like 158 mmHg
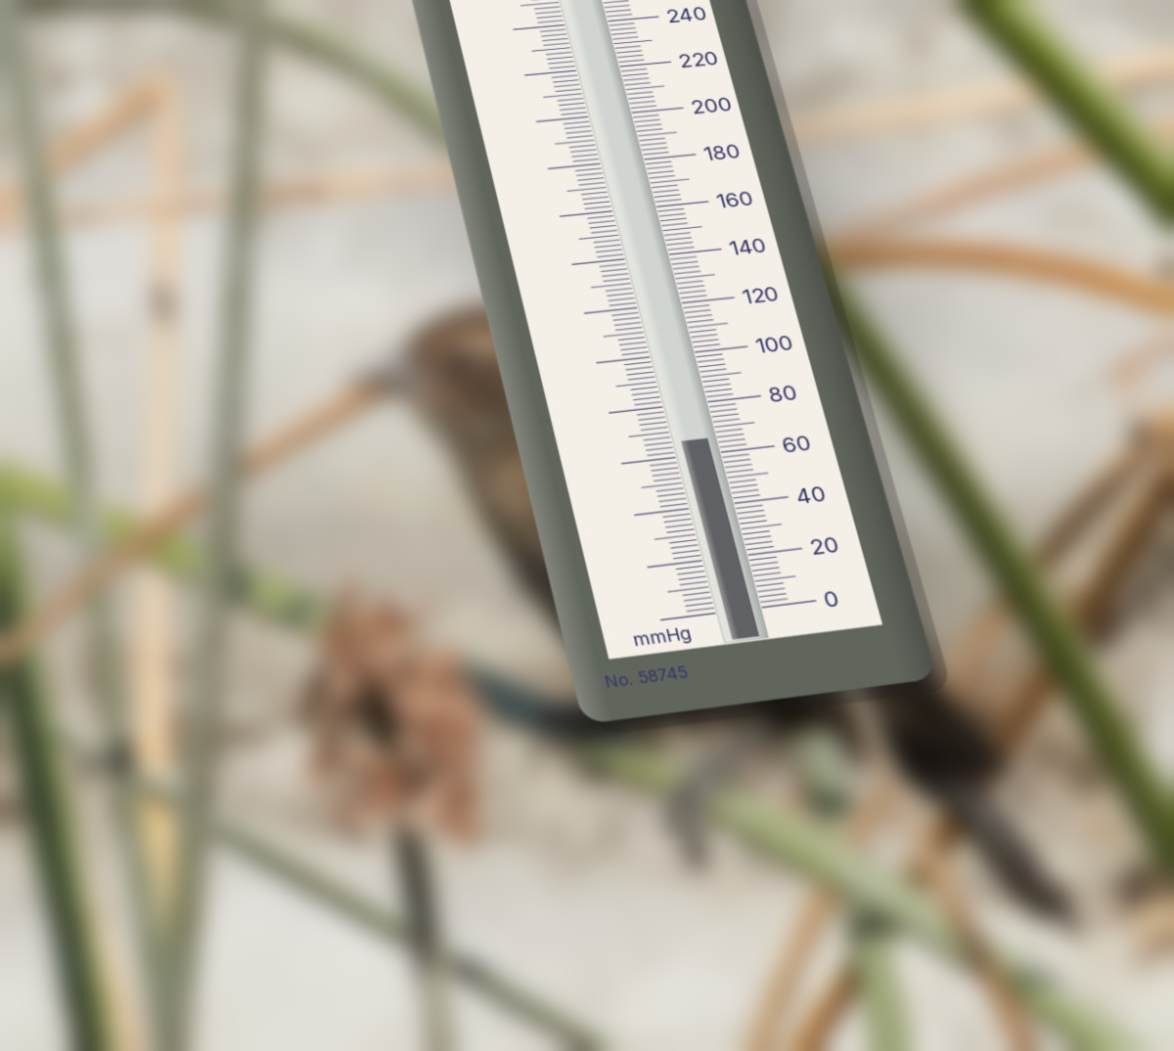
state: 66 mmHg
